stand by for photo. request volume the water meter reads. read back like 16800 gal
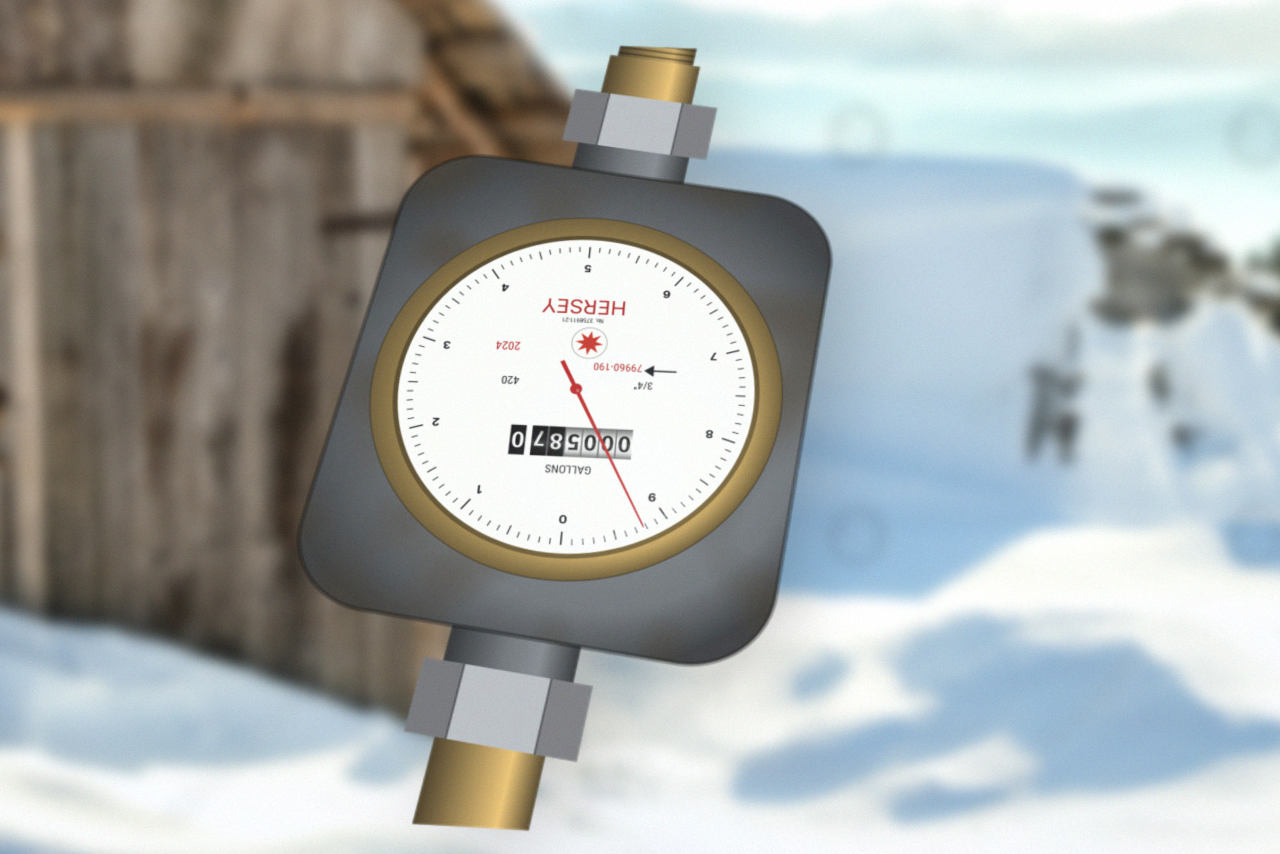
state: 5869.2 gal
